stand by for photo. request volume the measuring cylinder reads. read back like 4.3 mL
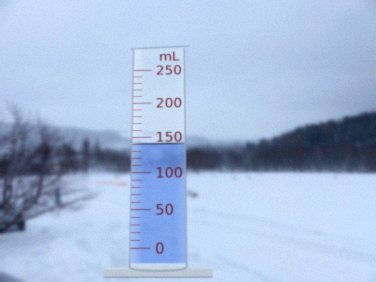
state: 140 mL
